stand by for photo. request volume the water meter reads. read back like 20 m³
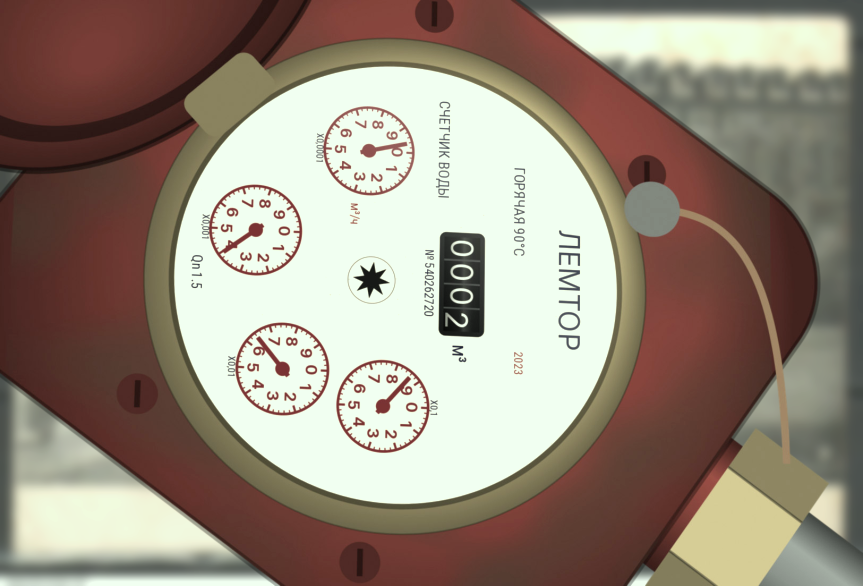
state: 1.8639 m³
